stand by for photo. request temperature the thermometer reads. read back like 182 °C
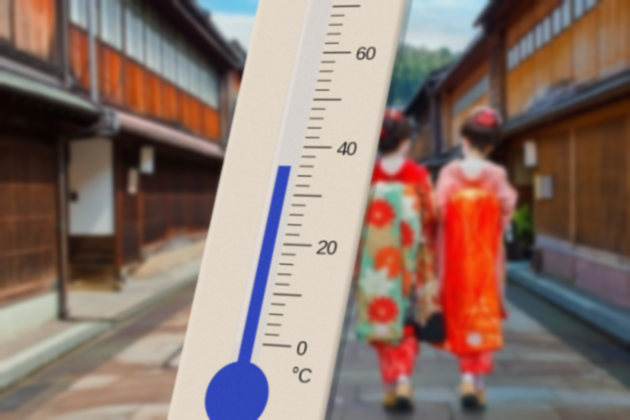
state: 36 °C
